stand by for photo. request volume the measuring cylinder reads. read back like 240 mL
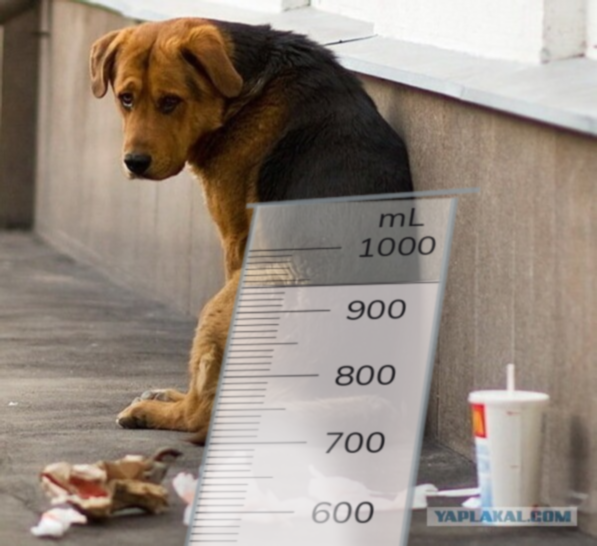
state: 940 mL
